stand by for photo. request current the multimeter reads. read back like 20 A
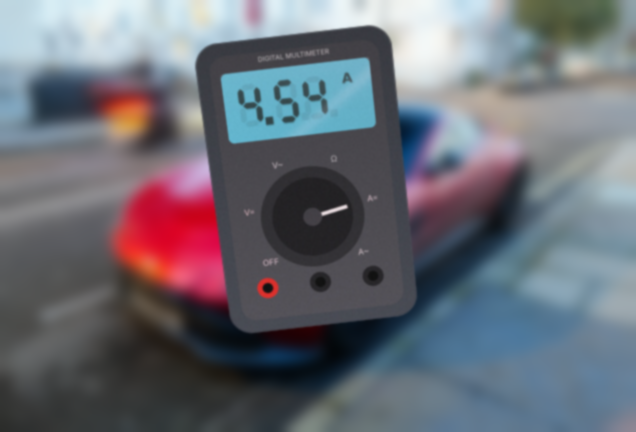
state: 4.54 A
